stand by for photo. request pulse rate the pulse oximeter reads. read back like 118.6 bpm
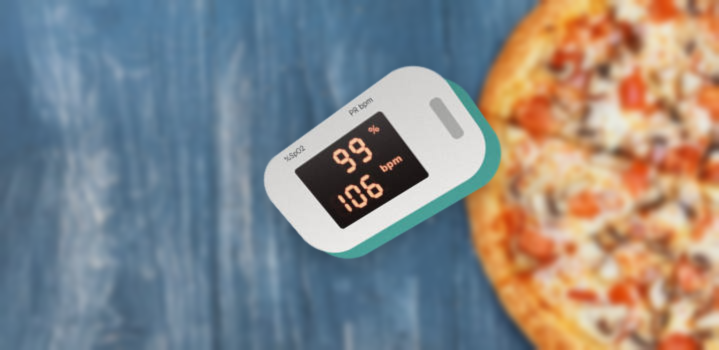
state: 106 bpm
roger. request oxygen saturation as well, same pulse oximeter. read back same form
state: 99 %
